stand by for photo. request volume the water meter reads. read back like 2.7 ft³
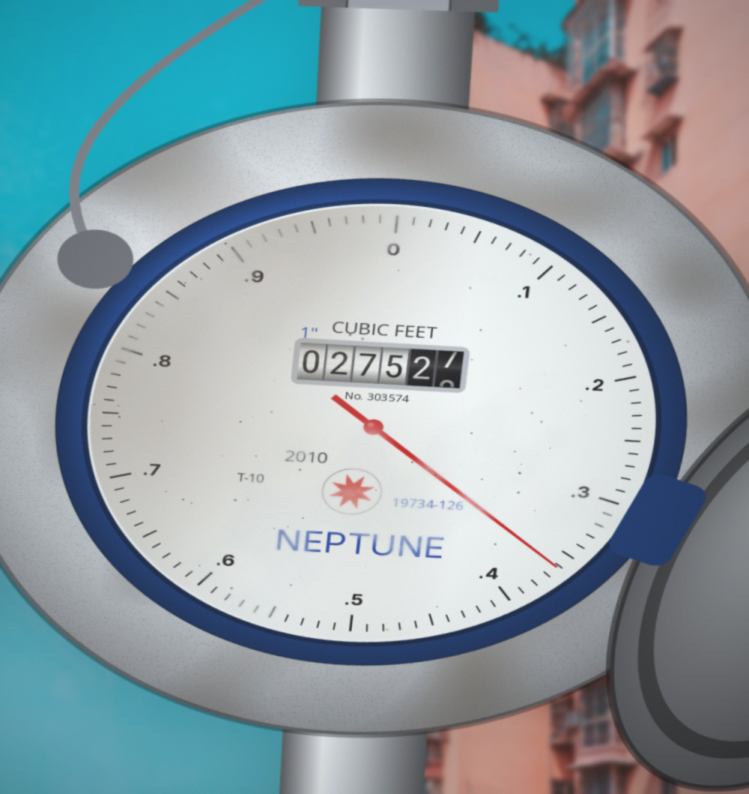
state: 27527.36 ft³
